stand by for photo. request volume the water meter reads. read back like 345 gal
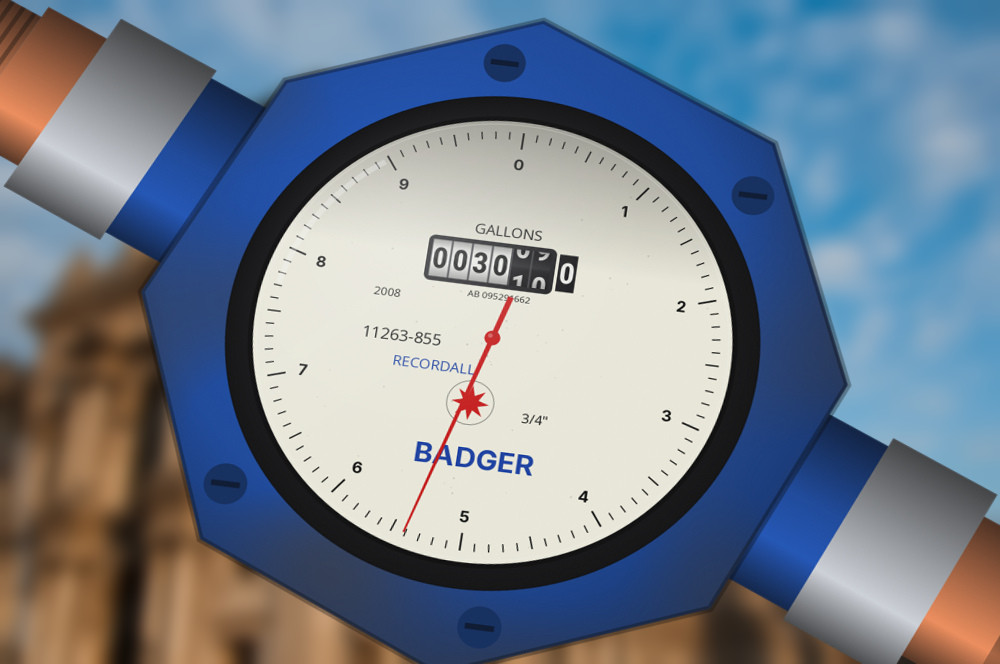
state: 30095.4 gal
